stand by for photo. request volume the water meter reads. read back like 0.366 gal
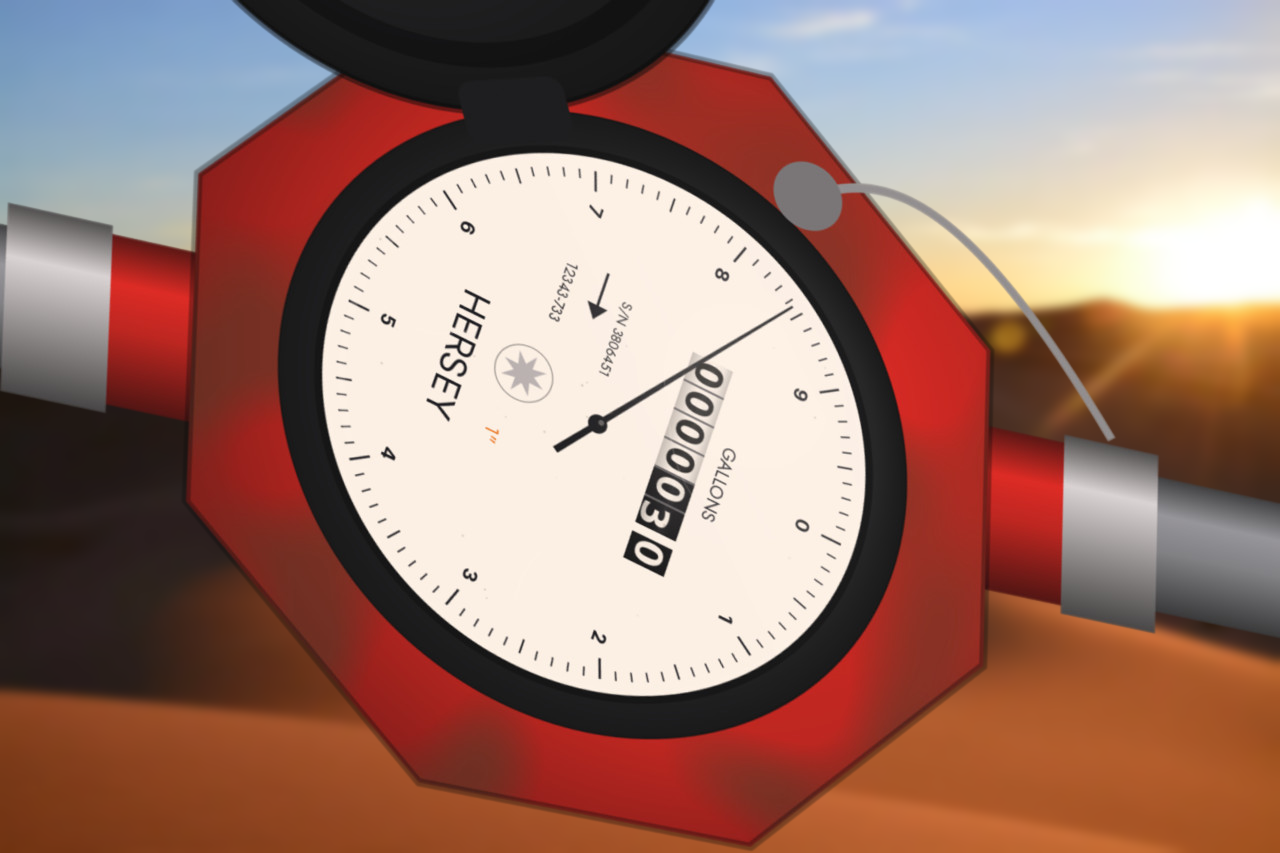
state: 28.4 gal
